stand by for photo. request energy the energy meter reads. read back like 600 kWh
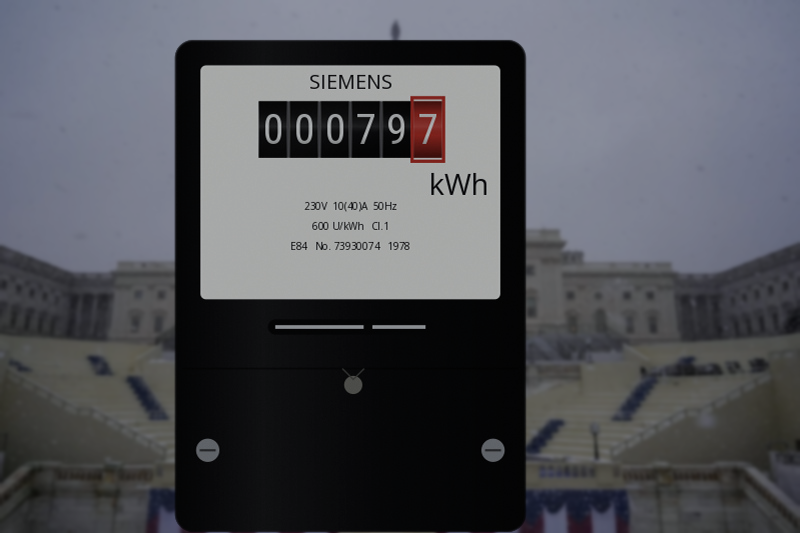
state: 79.7 kWh
